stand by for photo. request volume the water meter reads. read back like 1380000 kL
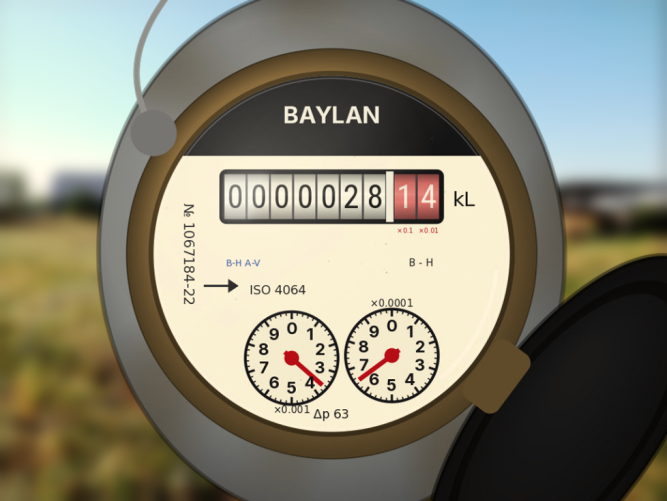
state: 28.1436 kL
